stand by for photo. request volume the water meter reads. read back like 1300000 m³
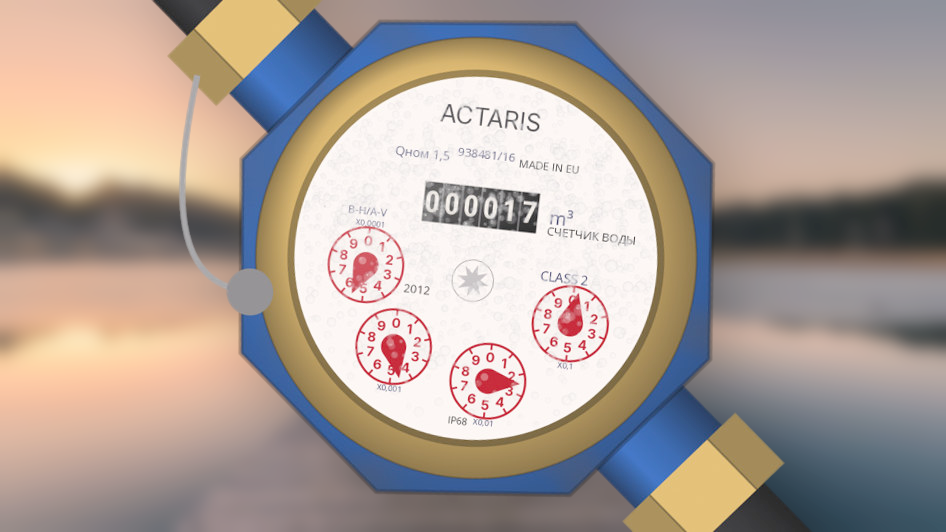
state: 17.0245 m³
